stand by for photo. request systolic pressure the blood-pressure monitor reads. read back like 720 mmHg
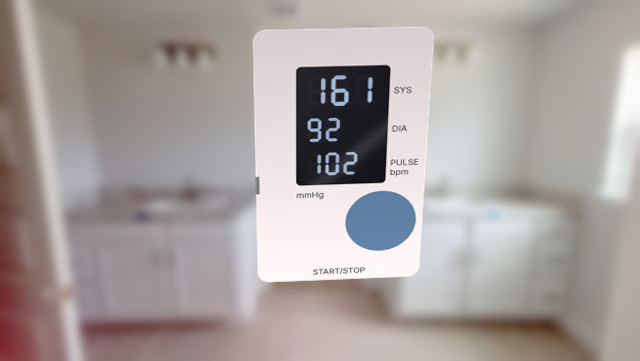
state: 161 mmHg
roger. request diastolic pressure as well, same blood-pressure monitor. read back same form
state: 92 mmHg
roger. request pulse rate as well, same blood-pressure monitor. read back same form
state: 102 bpm
